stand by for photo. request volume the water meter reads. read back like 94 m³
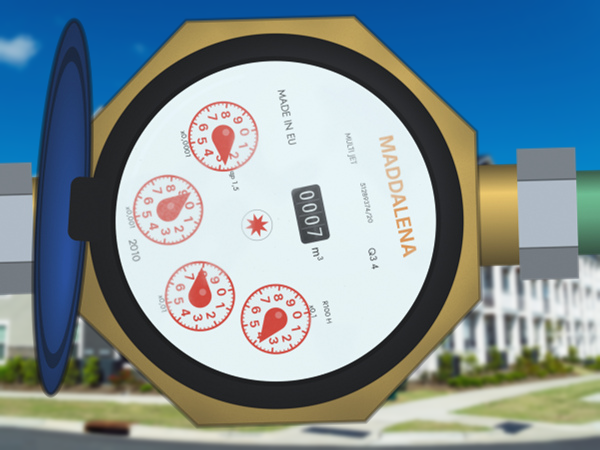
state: 7.3792 m³
